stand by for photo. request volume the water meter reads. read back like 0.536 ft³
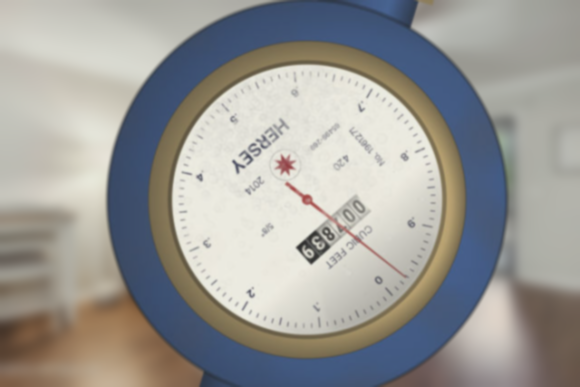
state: 7838.97 ft³
